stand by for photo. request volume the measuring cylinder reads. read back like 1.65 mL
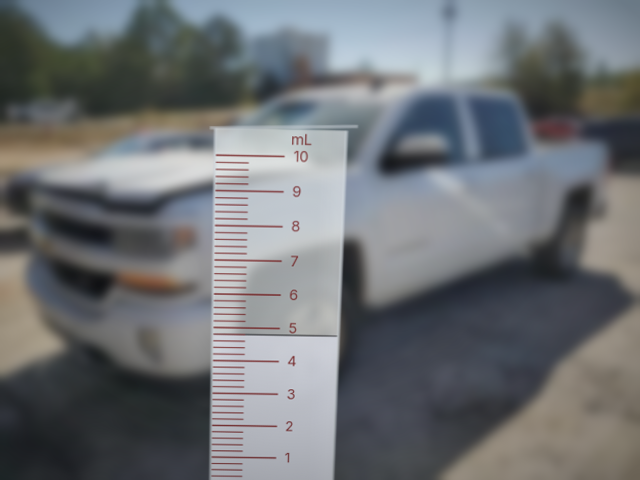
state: 4.8 mL
